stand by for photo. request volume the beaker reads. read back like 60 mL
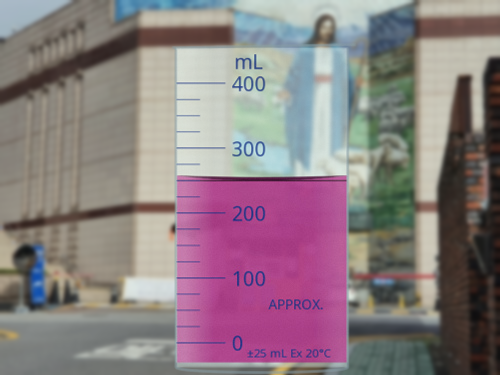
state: 250 mL
